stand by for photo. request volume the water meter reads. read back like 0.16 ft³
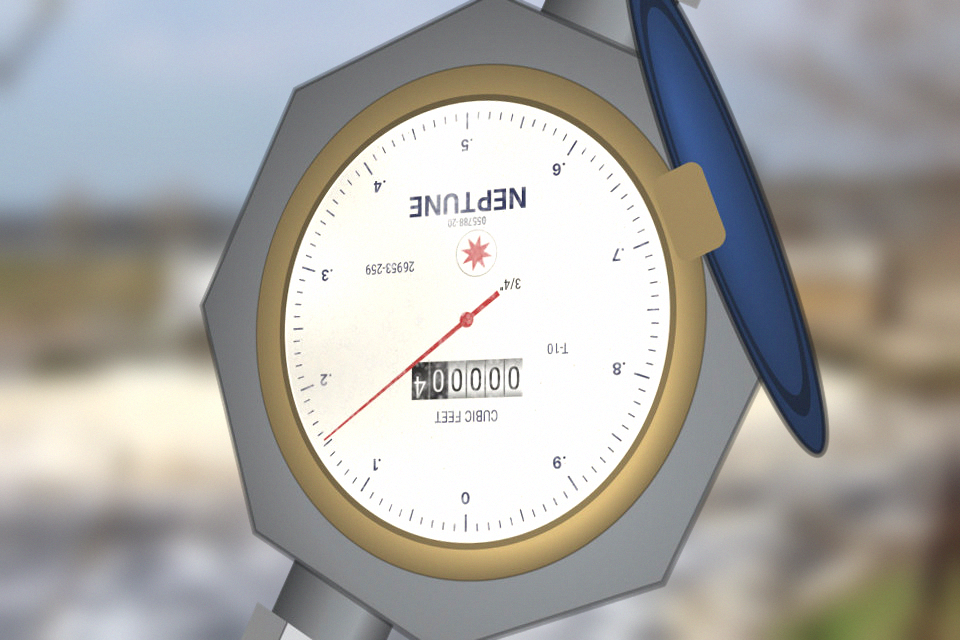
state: 4.15 ft³
